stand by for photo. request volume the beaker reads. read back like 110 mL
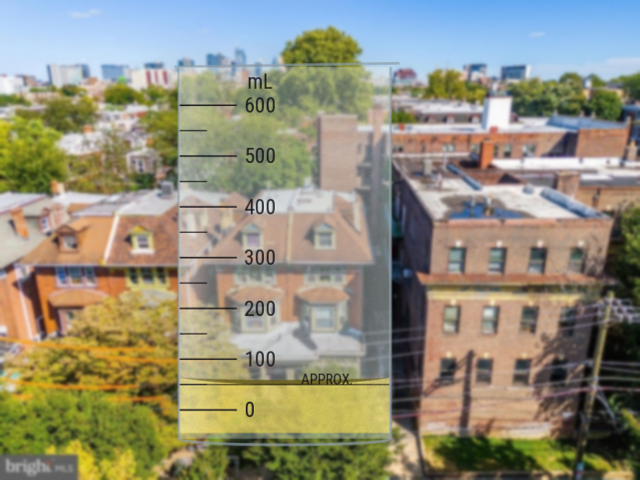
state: 50 mL
